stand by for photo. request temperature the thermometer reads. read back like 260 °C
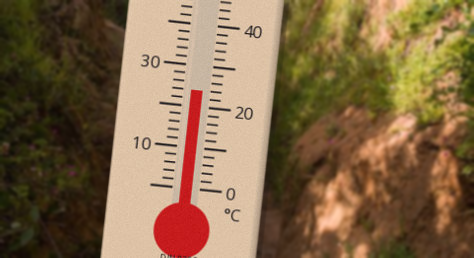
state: 24 °C
